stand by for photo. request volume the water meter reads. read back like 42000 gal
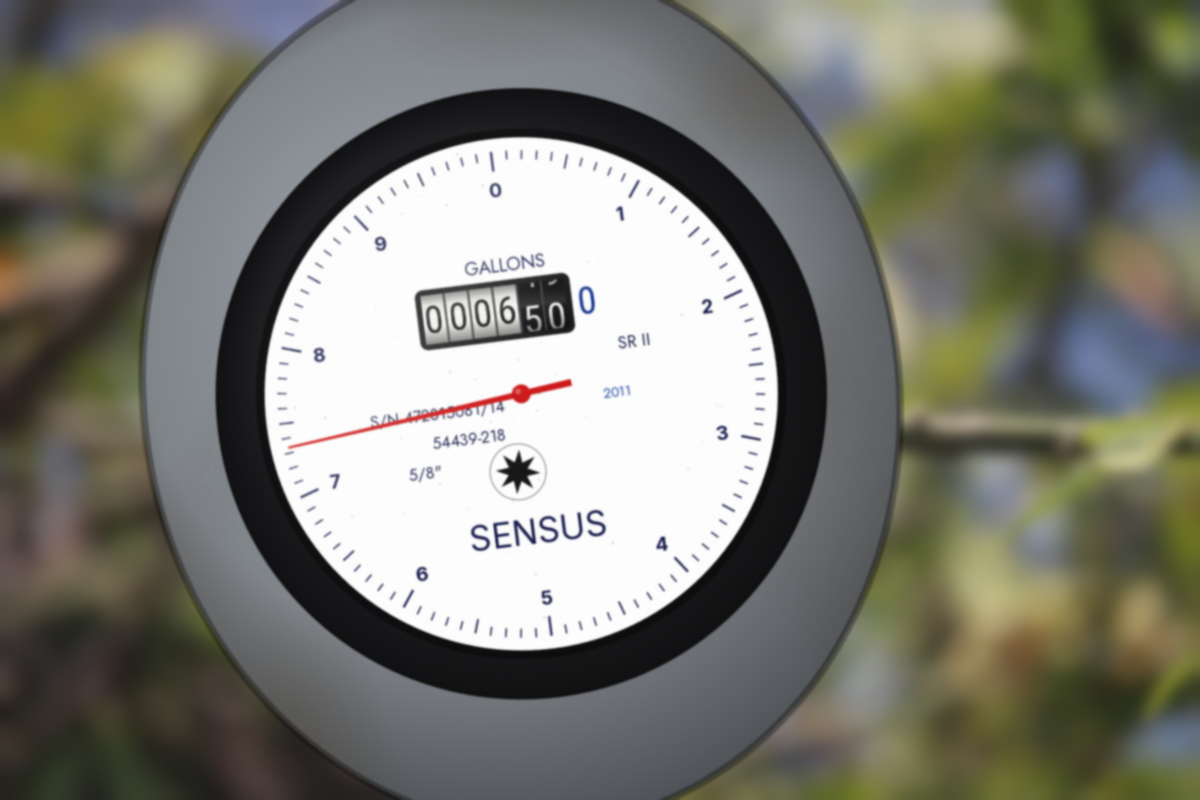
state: 6497.3 gal
